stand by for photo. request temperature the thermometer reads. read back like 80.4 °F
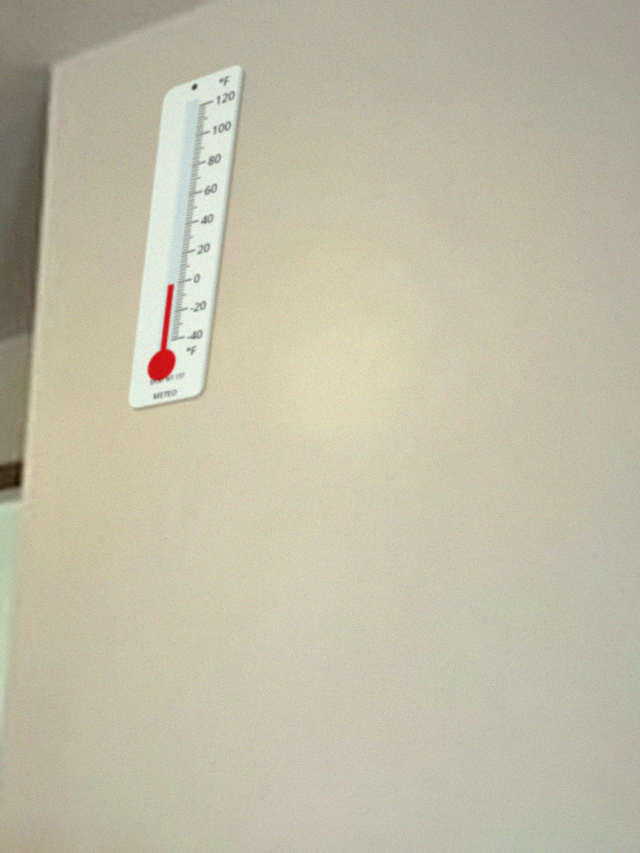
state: 0 °F
